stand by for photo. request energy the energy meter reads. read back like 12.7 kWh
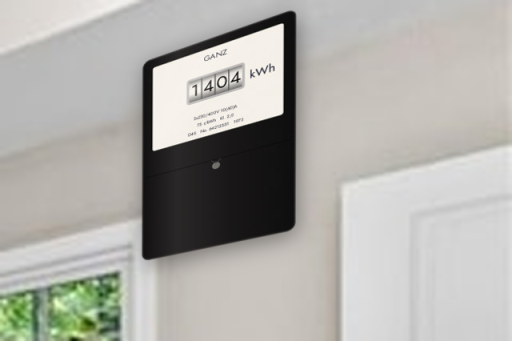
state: 1404 kWh
